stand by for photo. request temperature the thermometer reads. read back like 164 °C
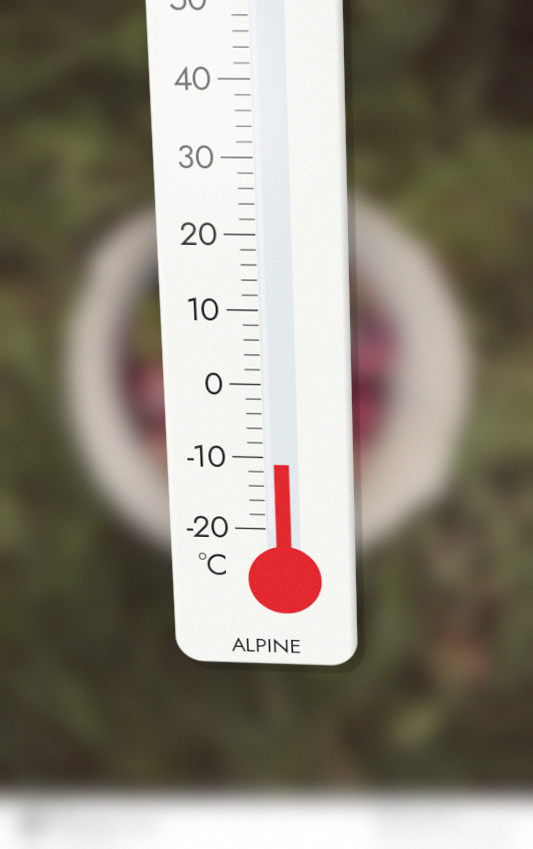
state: -11 °C
